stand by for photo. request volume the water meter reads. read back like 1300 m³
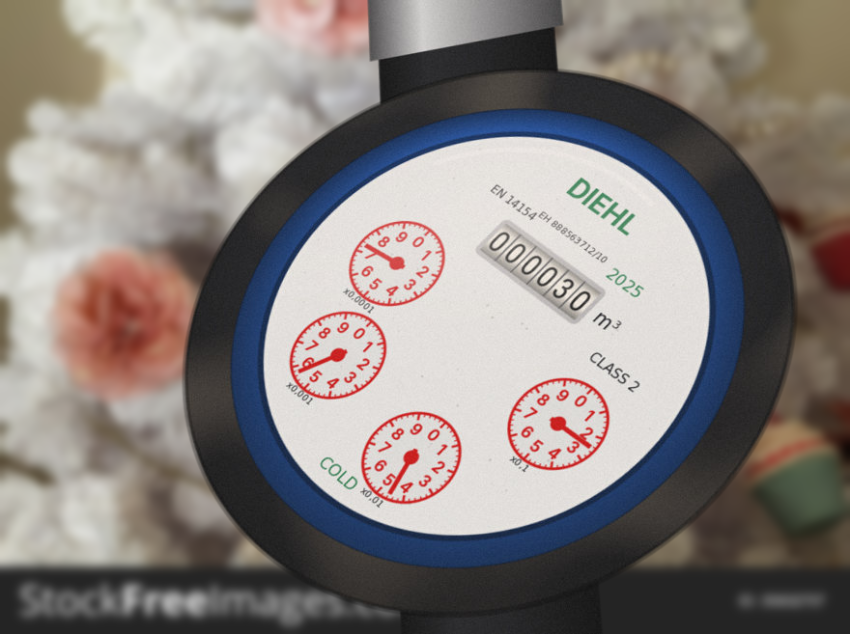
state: 30.2457 m³
